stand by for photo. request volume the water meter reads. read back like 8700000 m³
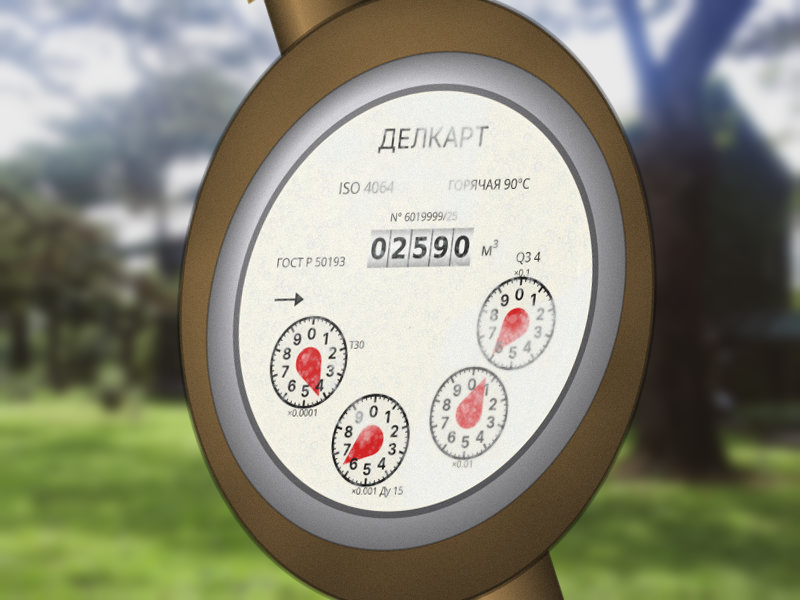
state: 2590.6064 m³
